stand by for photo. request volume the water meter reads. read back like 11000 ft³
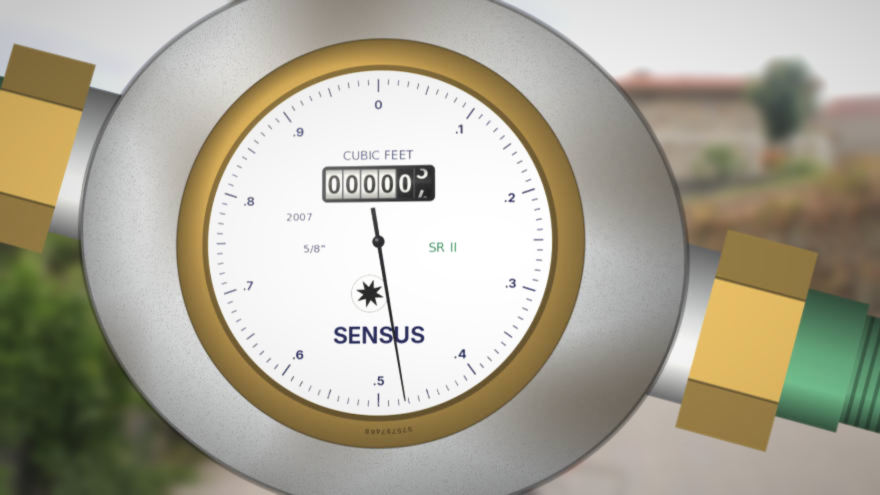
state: 3.47 ft³
